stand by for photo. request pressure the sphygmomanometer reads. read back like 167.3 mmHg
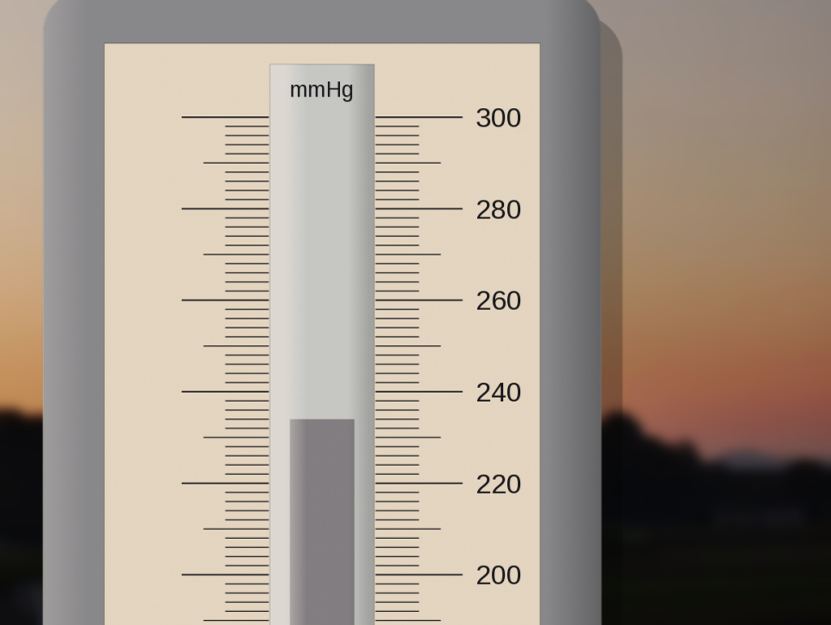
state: 234 mmHg
